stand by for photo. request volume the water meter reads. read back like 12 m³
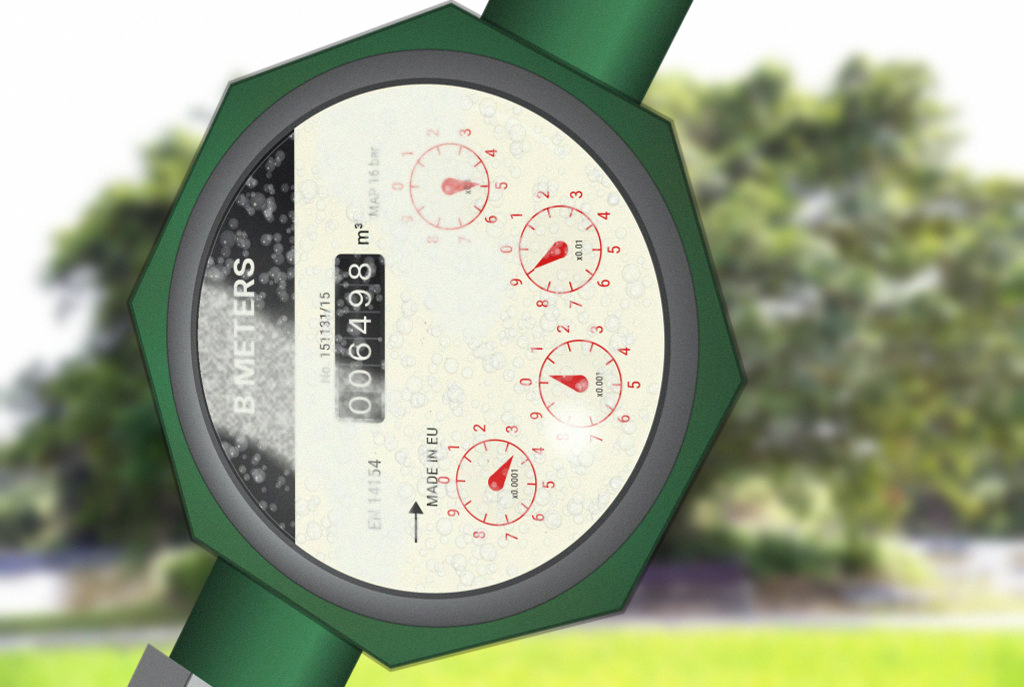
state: 6498.4903 m³
